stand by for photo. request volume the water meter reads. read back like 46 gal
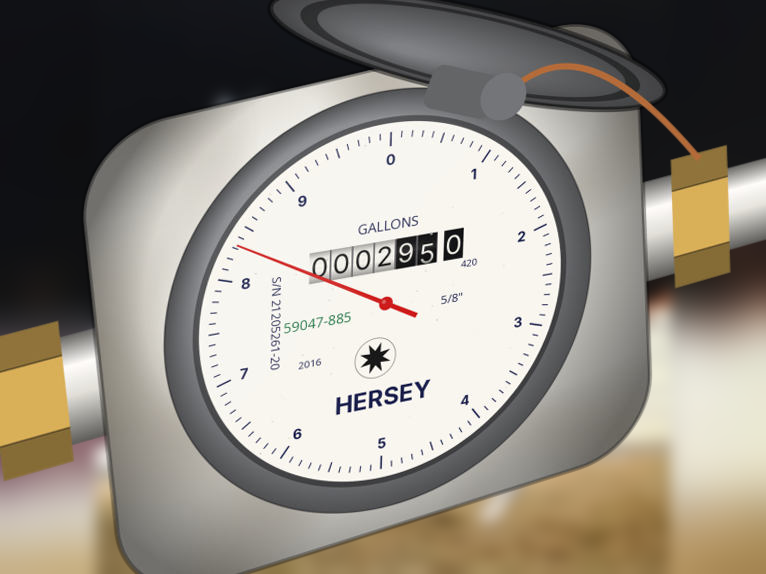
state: 2948.3 gal
